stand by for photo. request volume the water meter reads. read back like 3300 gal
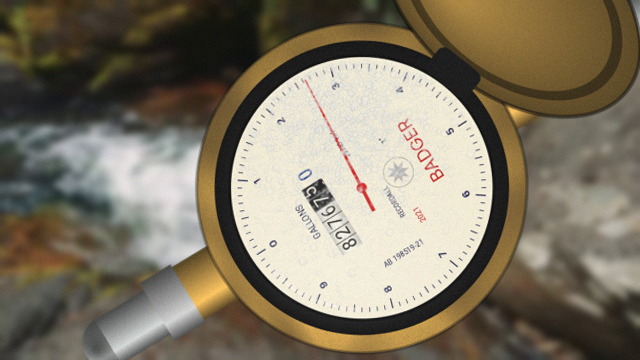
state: 8276752.6 gal
